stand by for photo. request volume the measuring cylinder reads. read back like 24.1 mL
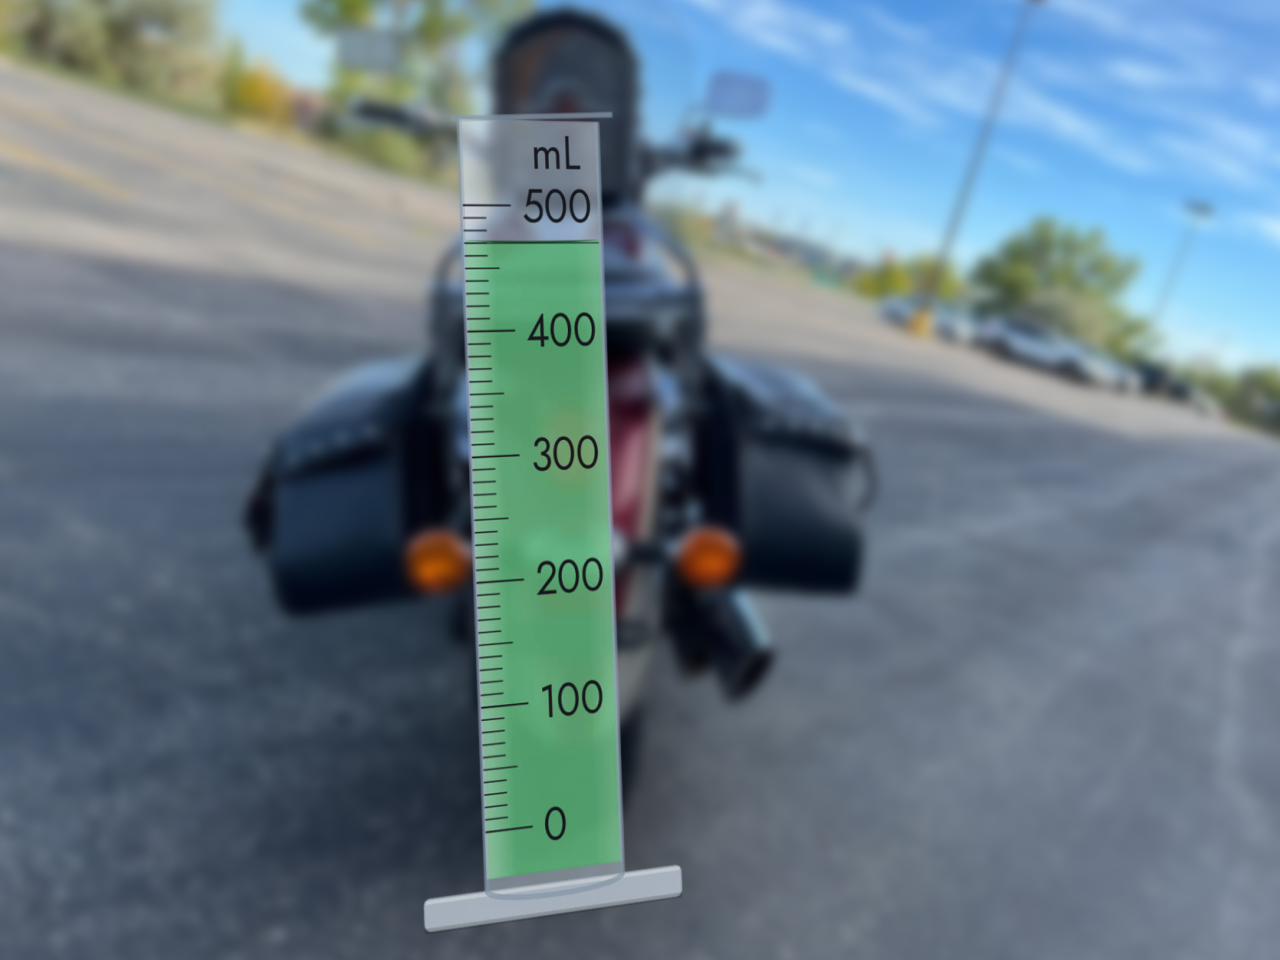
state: 470 mL
